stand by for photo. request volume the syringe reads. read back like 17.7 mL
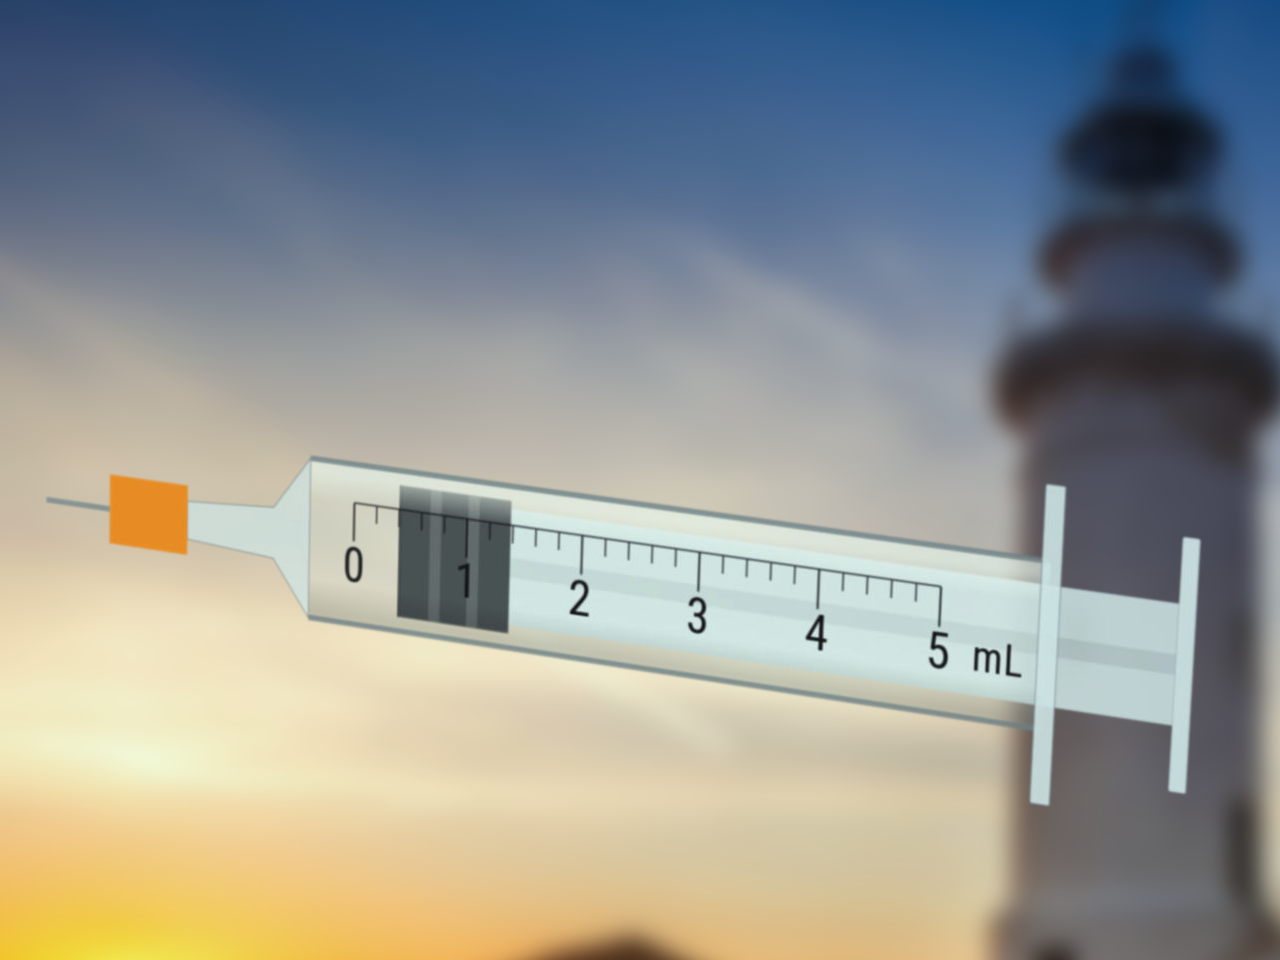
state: 0.4 mL
